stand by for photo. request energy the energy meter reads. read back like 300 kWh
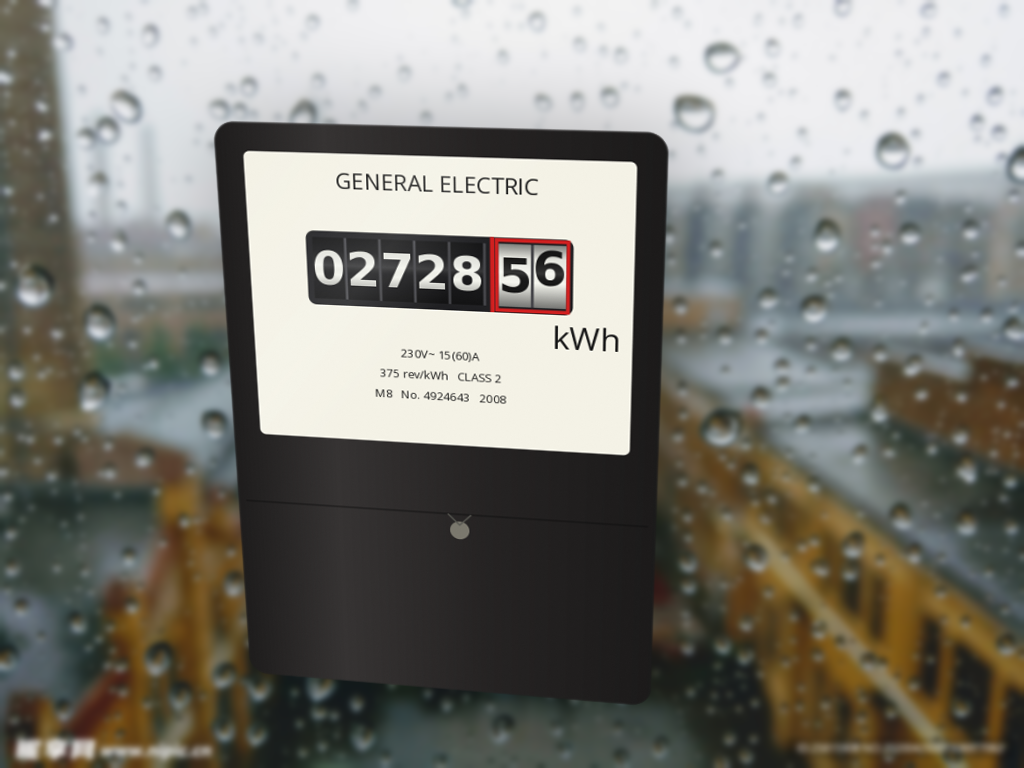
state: 2728.56 kWh
